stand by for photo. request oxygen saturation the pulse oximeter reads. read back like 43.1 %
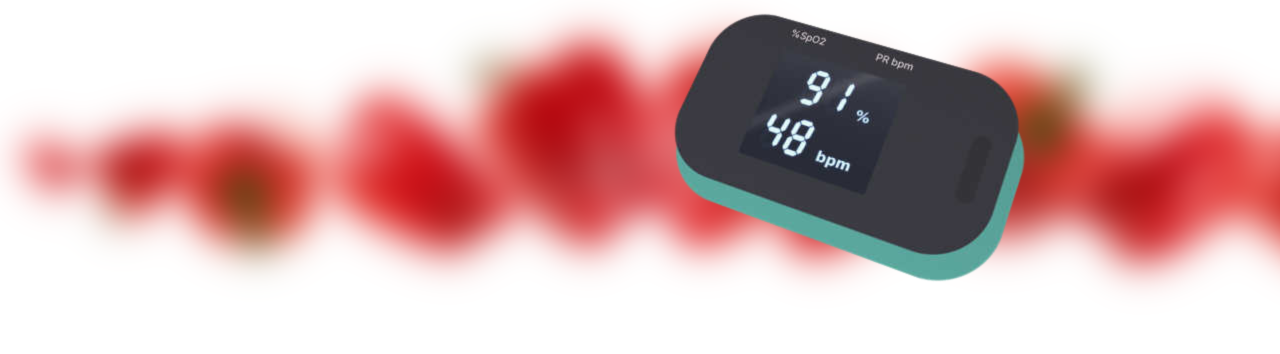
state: 91 %
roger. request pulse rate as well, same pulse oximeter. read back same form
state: 48 bpm
